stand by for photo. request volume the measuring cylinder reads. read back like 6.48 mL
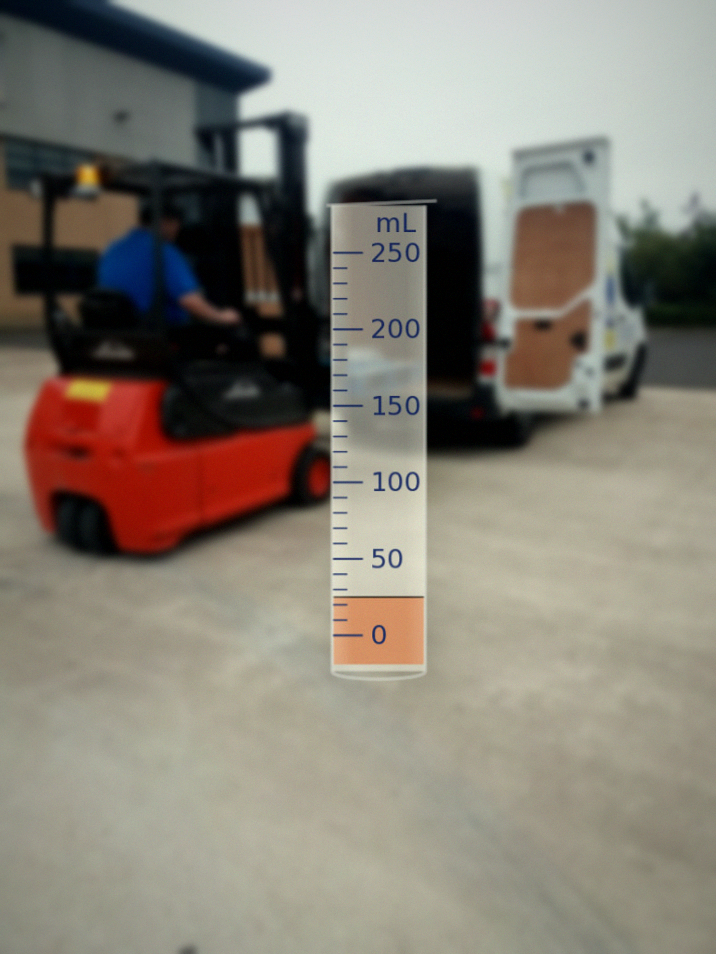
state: 25 mL
